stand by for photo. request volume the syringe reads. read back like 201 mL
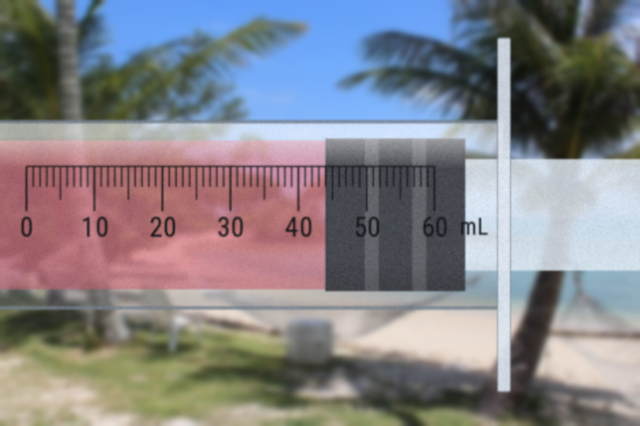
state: 44 mL
